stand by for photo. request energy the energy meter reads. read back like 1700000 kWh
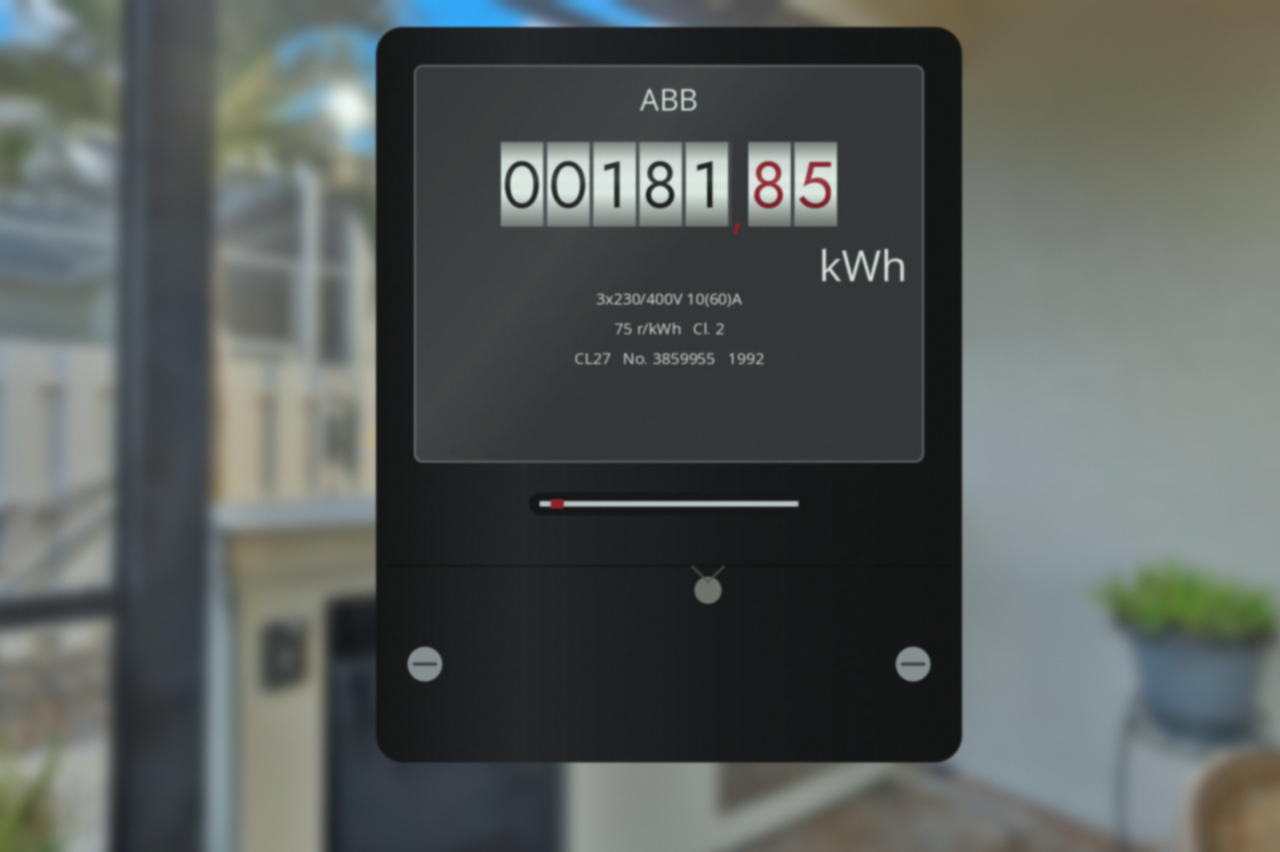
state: 181.85 kWh
